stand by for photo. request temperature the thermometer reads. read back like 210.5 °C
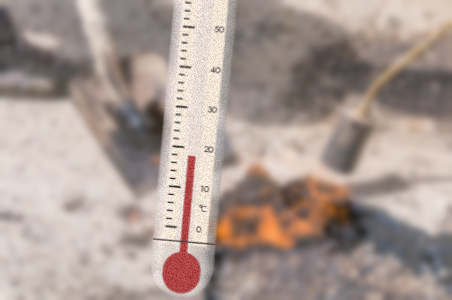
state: 18 °C
